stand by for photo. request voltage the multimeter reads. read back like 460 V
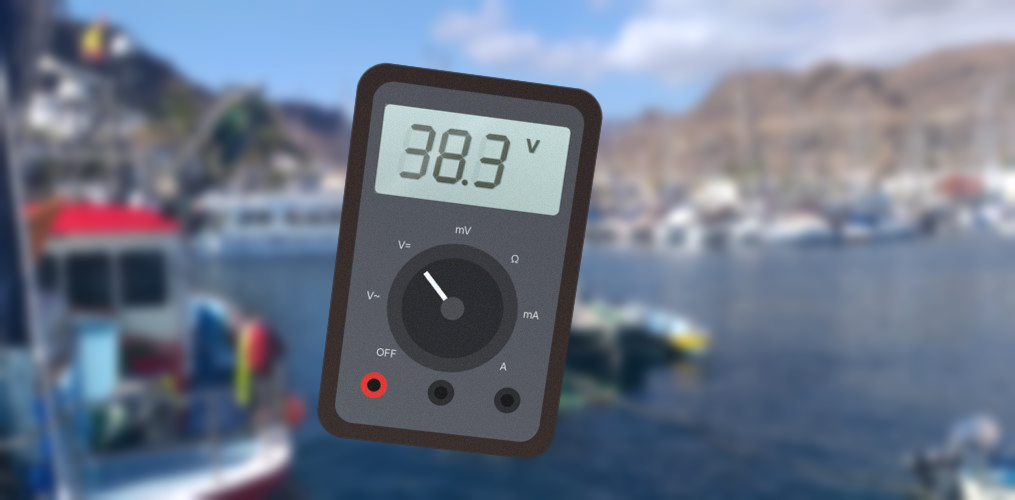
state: 38.3 V
